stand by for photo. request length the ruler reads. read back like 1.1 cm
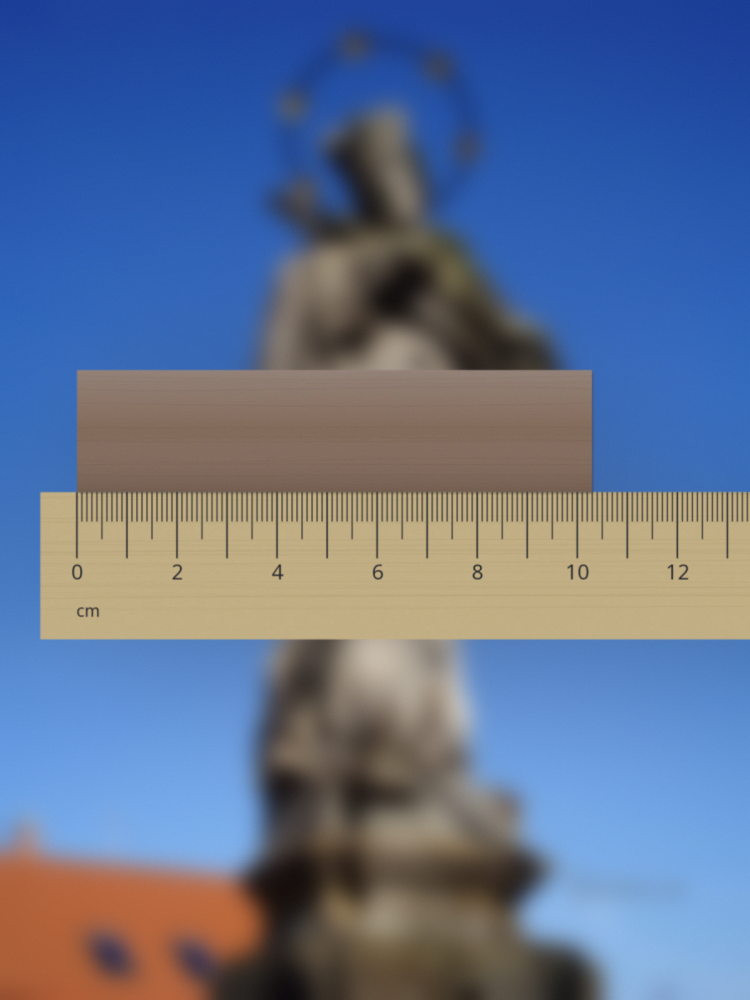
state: 10.3 cm
